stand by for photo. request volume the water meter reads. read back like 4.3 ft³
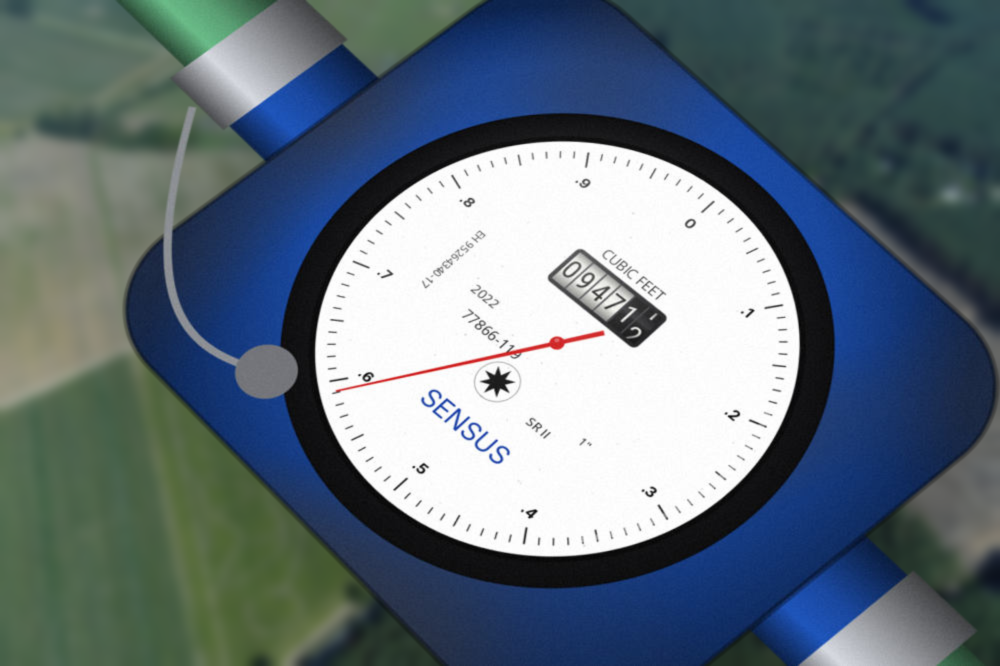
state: 94711.59 ft³
